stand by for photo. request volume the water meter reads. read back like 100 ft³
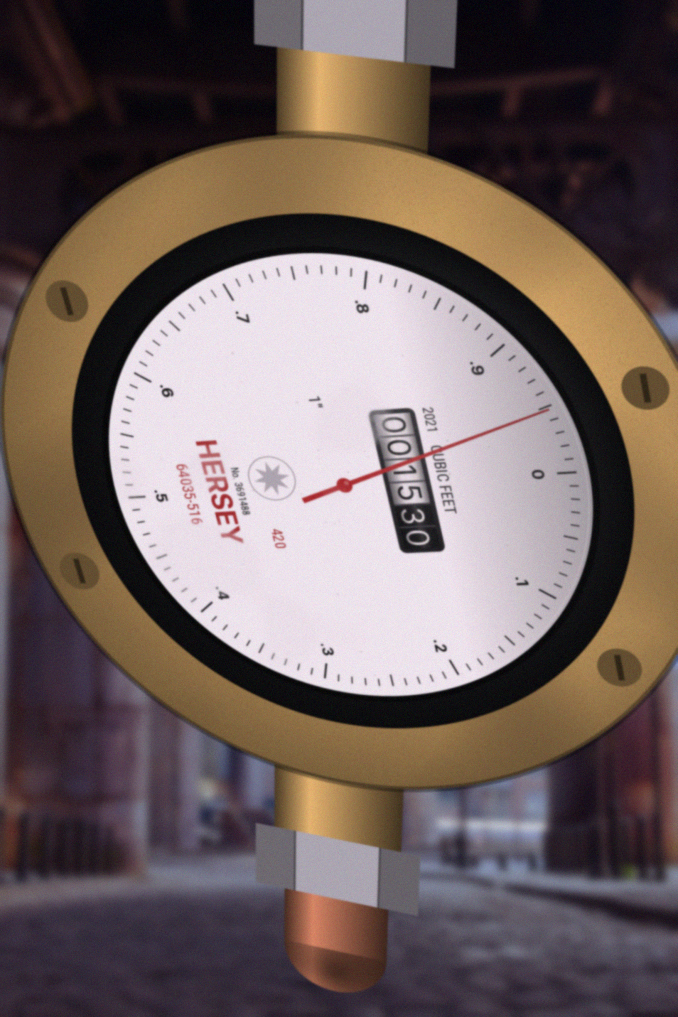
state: 1529.95 ft³
